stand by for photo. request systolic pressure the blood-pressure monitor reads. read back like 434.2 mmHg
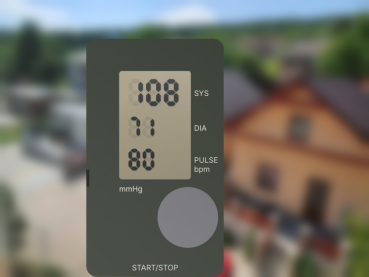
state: 108 mmHg
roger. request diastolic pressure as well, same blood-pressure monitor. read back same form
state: 71 mmHg
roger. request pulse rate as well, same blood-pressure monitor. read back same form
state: 80 bpm
